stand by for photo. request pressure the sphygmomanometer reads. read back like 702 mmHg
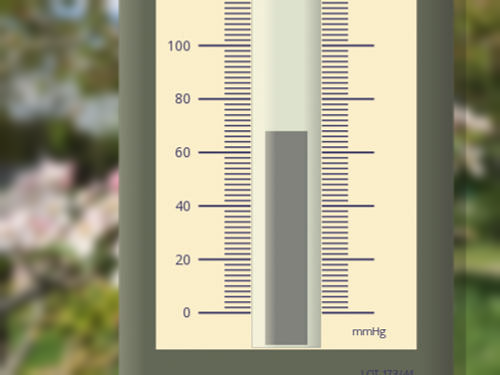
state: 68 mmHg
